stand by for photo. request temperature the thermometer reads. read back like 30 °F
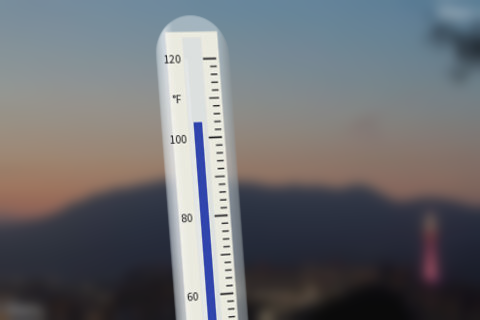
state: 104 °F
